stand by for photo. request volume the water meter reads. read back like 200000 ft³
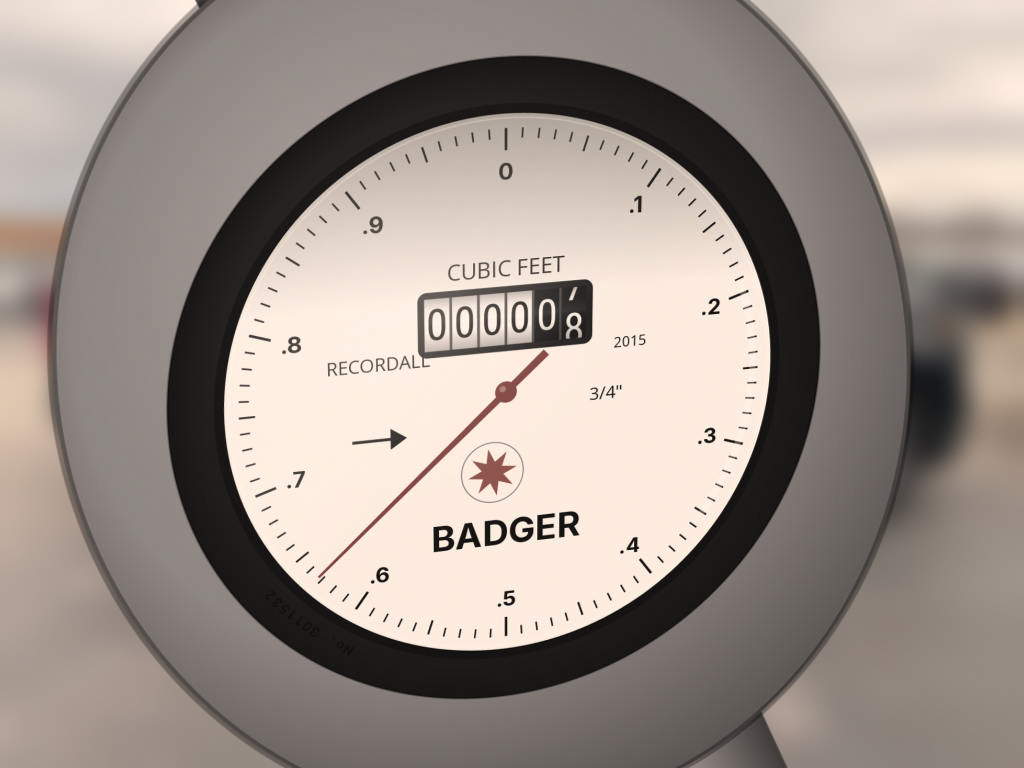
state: 7.63 ft³
